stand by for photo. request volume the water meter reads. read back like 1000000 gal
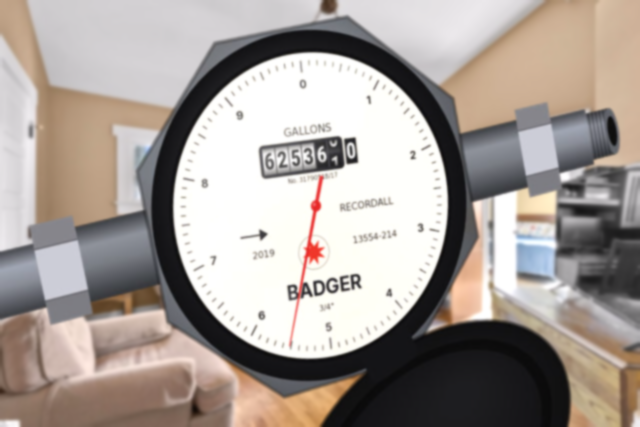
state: 6253605.5 gal
